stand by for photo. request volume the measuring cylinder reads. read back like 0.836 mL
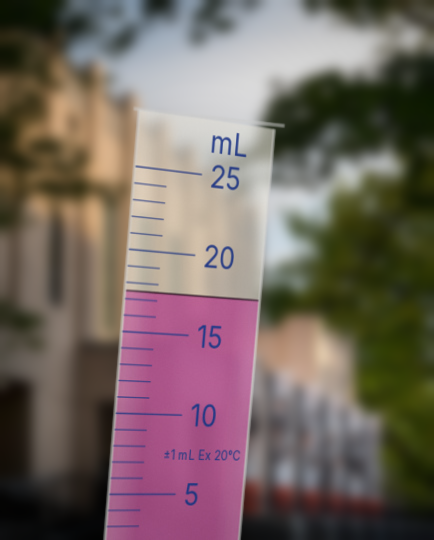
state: 17.5 mL
